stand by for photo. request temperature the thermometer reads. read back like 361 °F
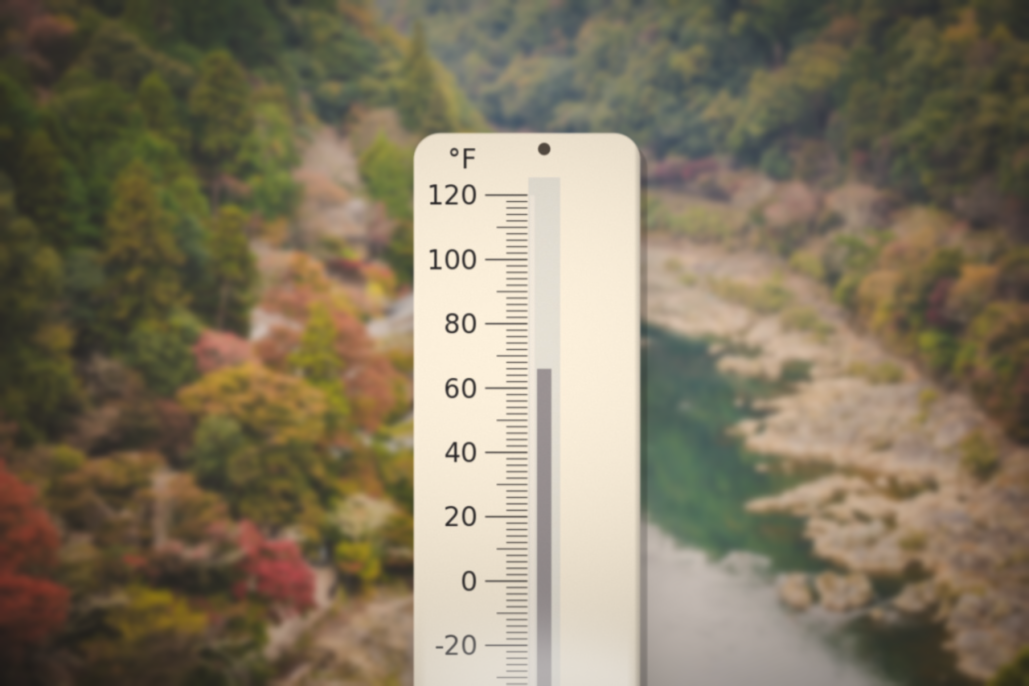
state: 66 °F
